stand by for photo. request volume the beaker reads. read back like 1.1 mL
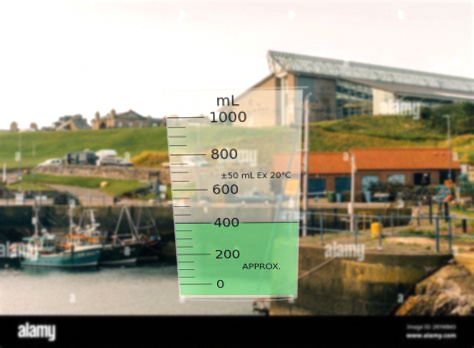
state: 400 mL
